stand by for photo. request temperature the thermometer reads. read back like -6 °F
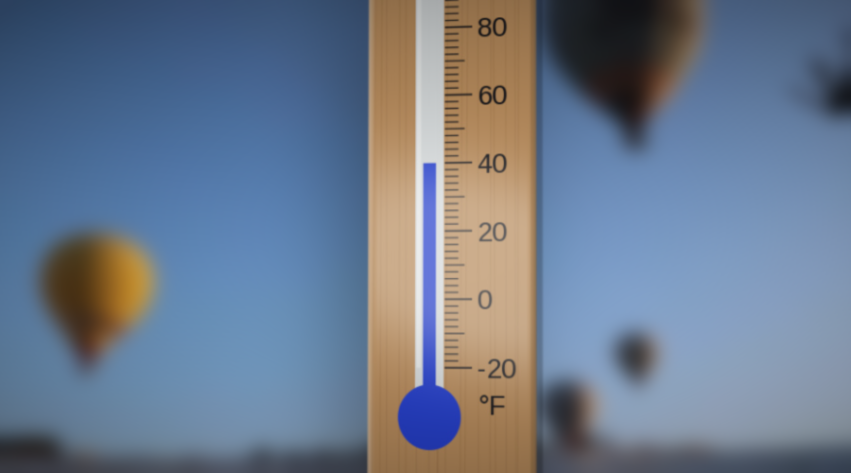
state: 40 °F
